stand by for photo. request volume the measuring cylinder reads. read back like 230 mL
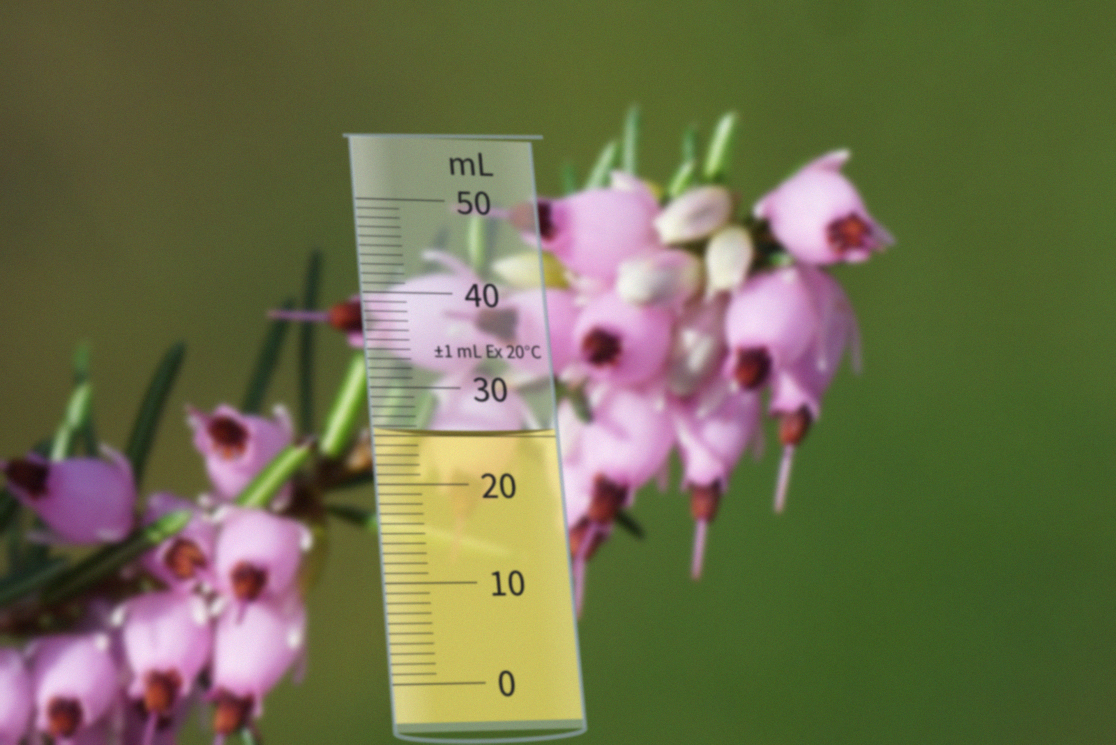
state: 25 mL
